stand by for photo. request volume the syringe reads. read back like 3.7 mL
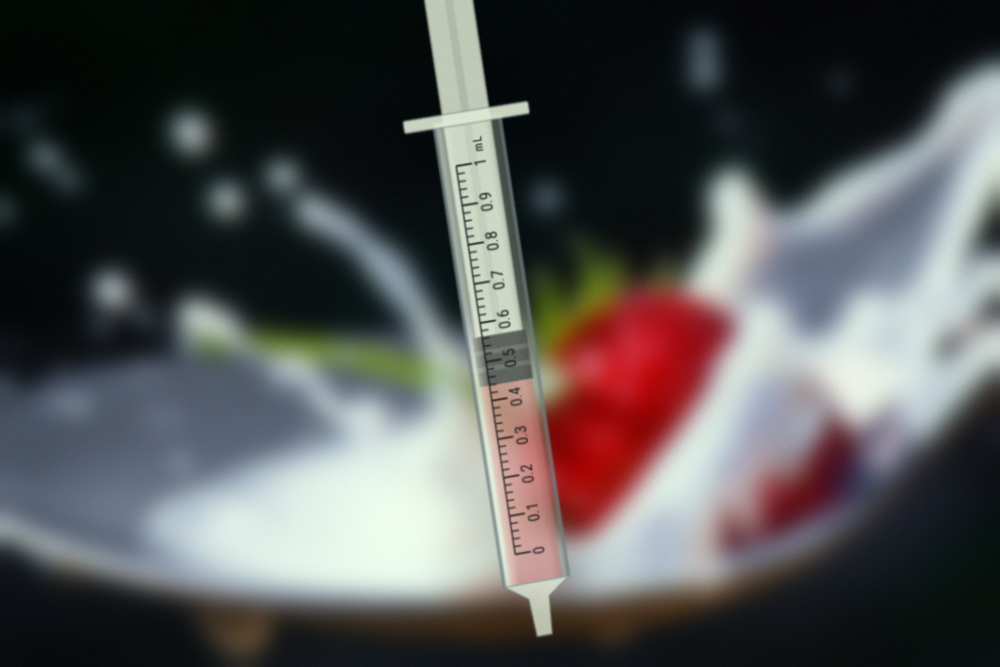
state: 0.44 mL
